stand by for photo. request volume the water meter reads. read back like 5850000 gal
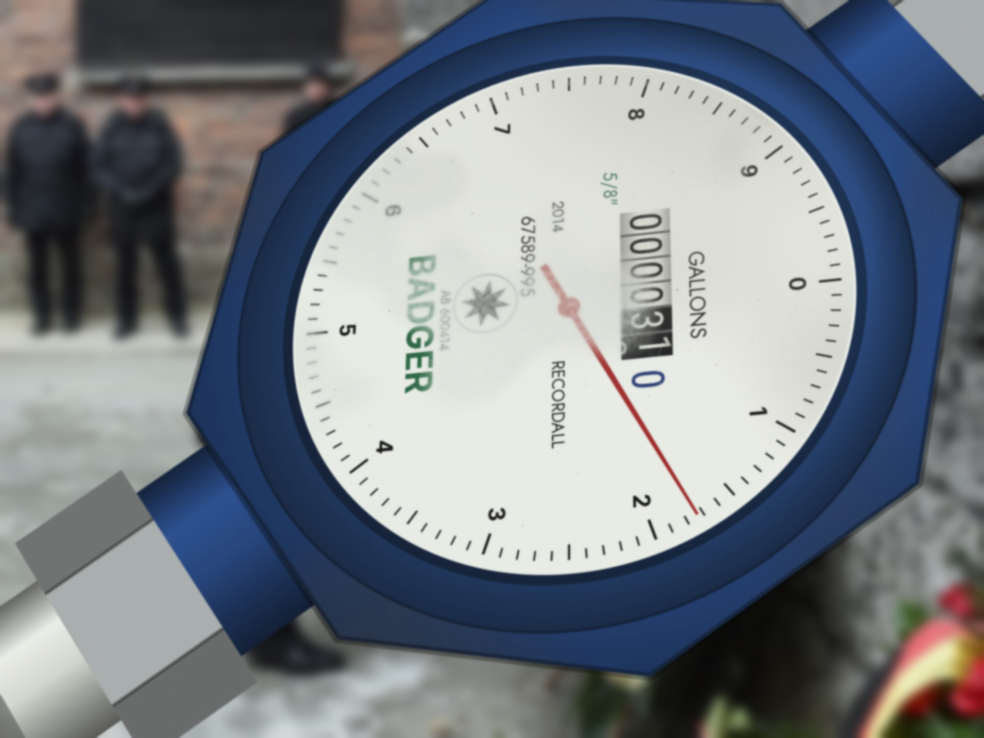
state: 311.7 gal
